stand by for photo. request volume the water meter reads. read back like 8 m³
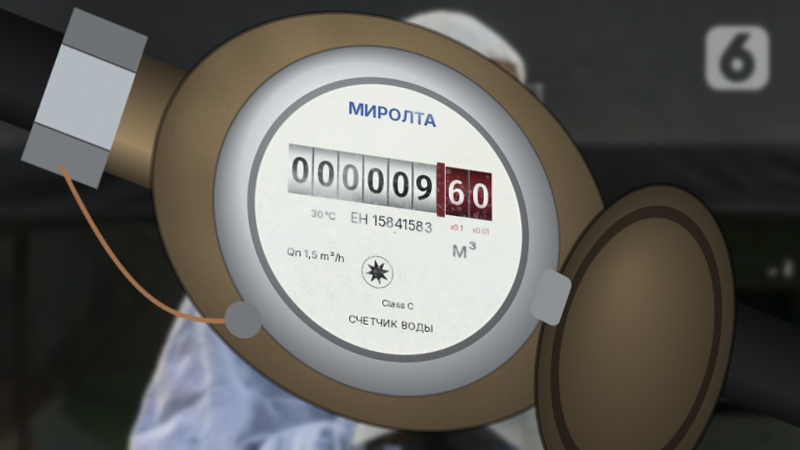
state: 9.60 m³
